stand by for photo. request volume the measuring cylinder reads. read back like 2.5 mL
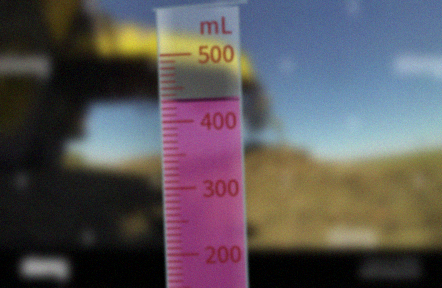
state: 430 mL
